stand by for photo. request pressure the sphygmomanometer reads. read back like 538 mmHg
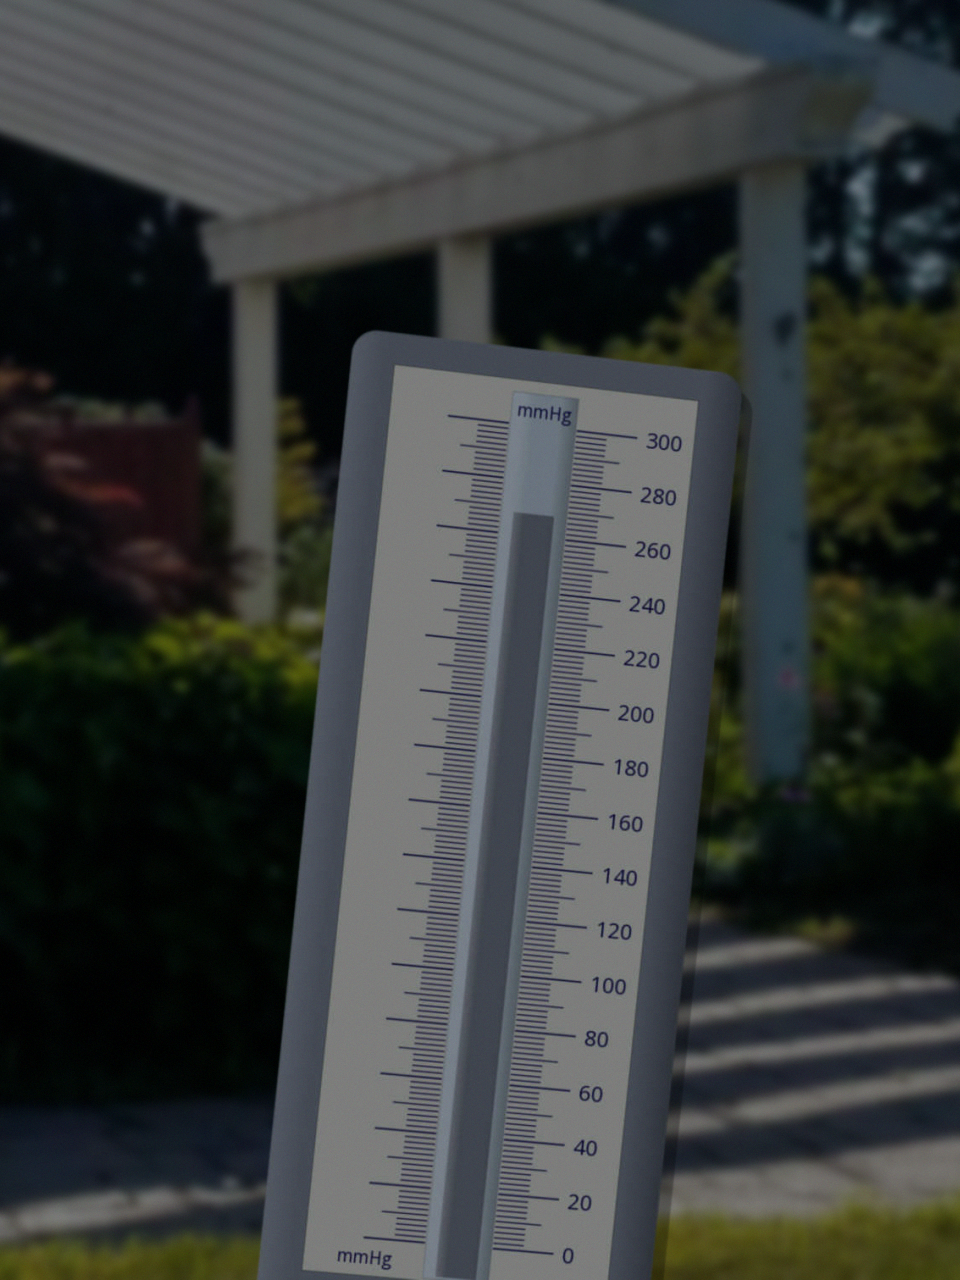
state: 268 mmHg
